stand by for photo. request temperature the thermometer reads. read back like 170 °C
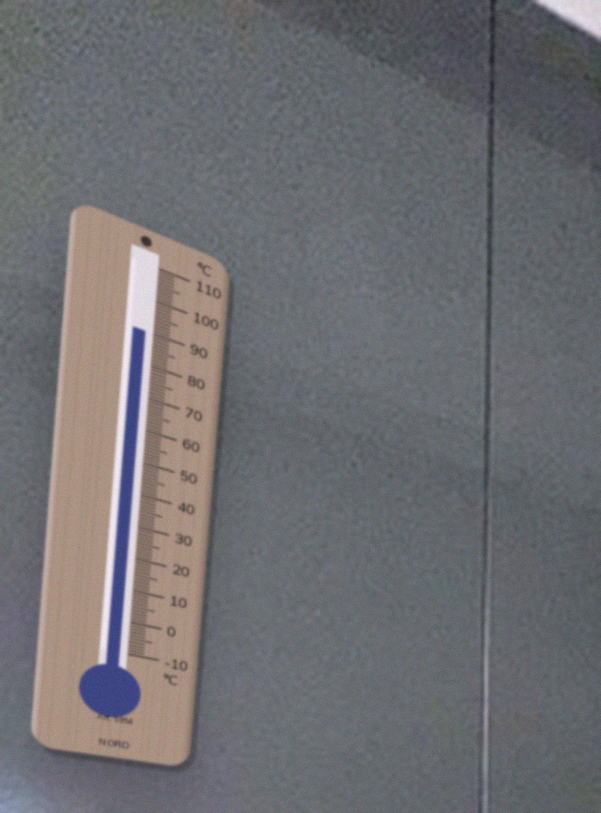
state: 90 °C
